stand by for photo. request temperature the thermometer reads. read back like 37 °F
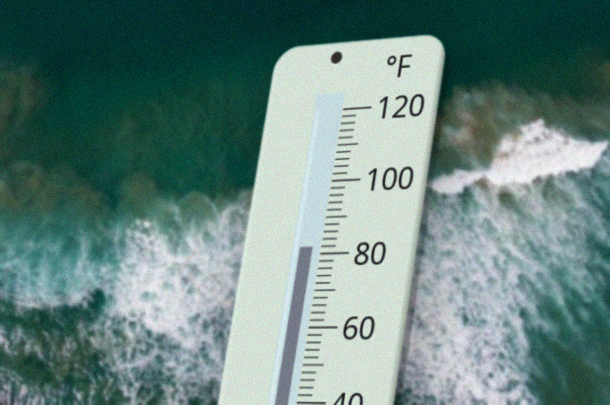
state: 82 °F
